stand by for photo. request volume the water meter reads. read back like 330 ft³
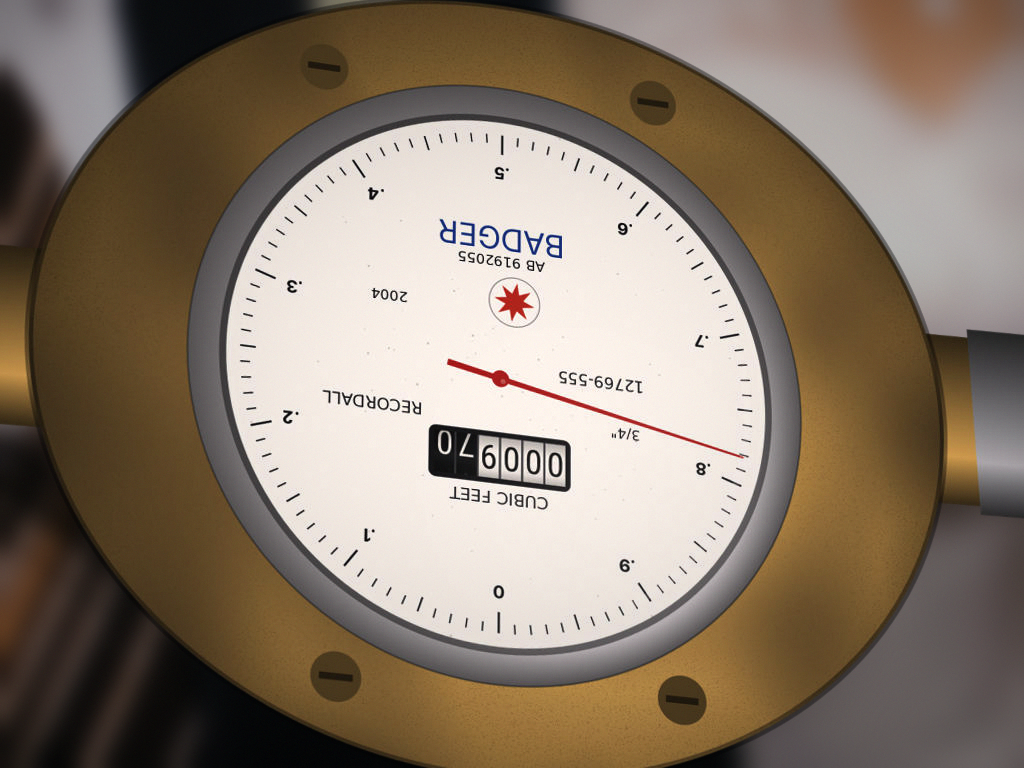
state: 969.78 ft³
